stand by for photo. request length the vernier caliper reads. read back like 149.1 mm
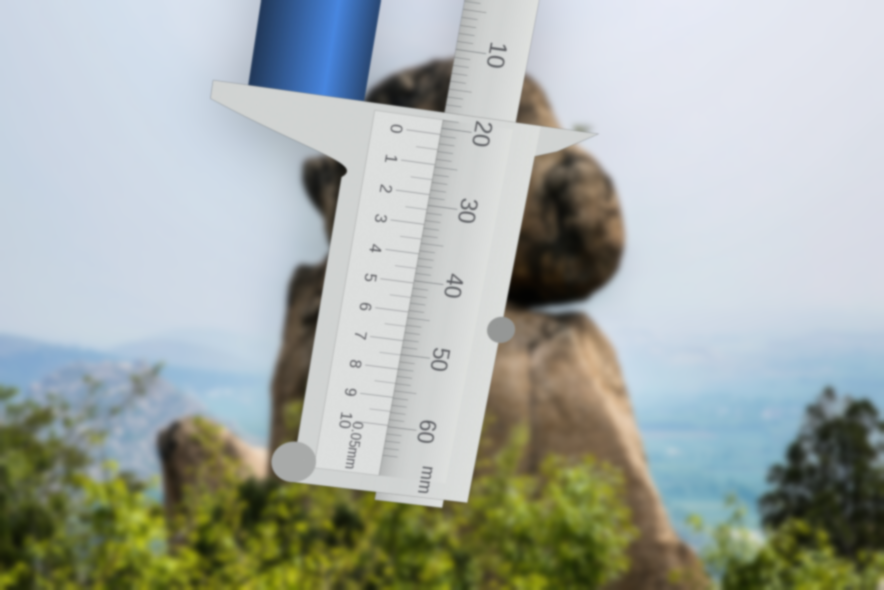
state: 20.8 mm
